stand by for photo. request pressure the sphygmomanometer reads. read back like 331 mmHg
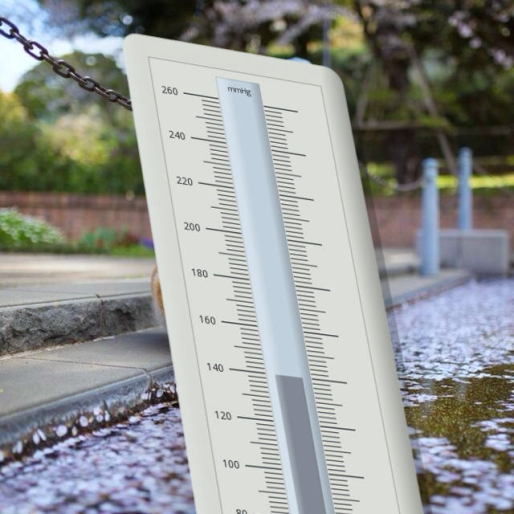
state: 140 mmHg
